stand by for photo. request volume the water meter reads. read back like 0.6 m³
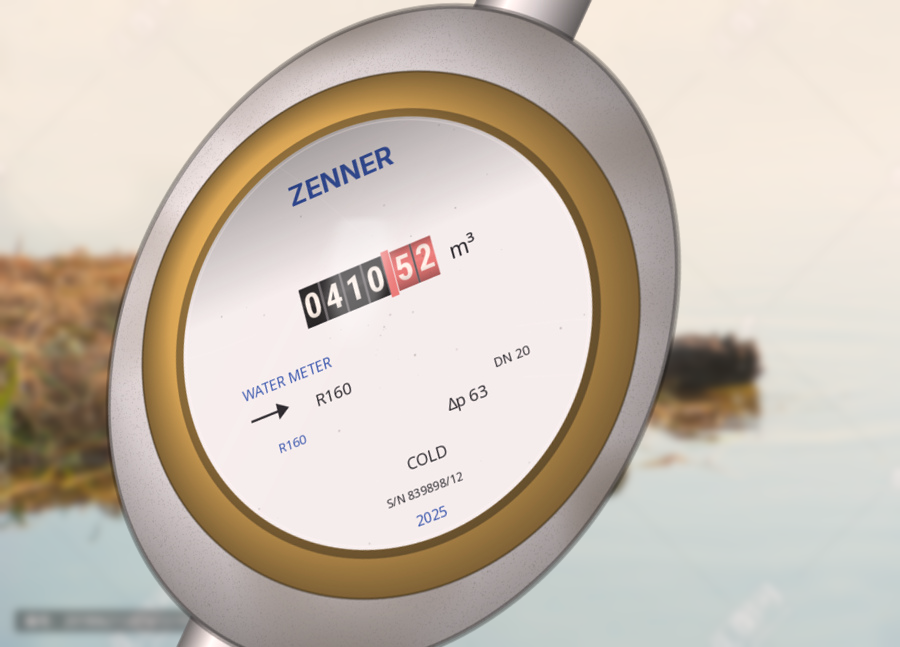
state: 410.52 m³
